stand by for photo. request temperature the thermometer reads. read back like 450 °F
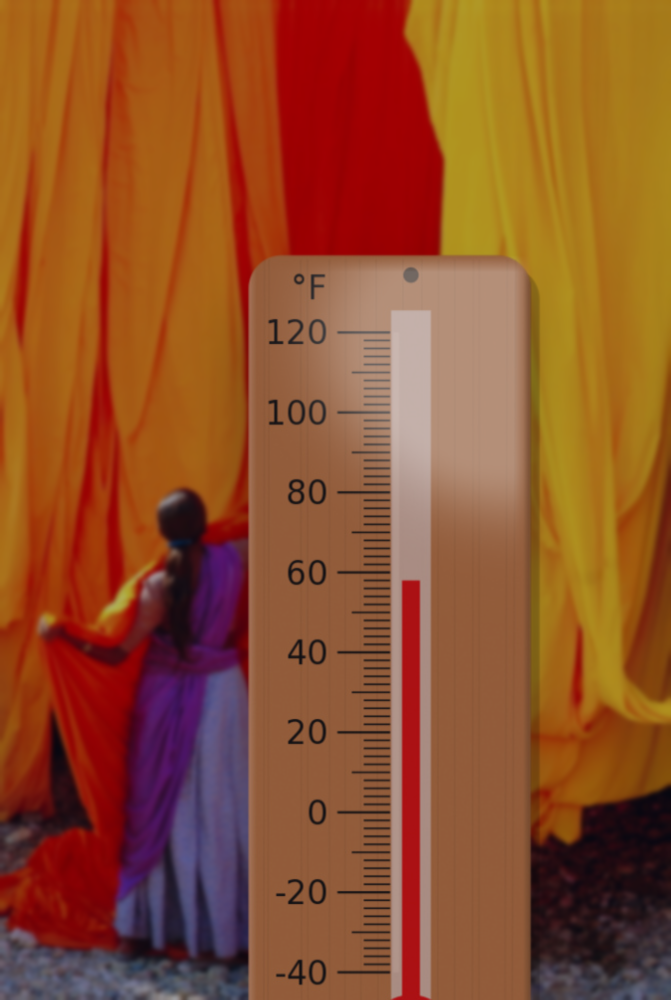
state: 58 °F
